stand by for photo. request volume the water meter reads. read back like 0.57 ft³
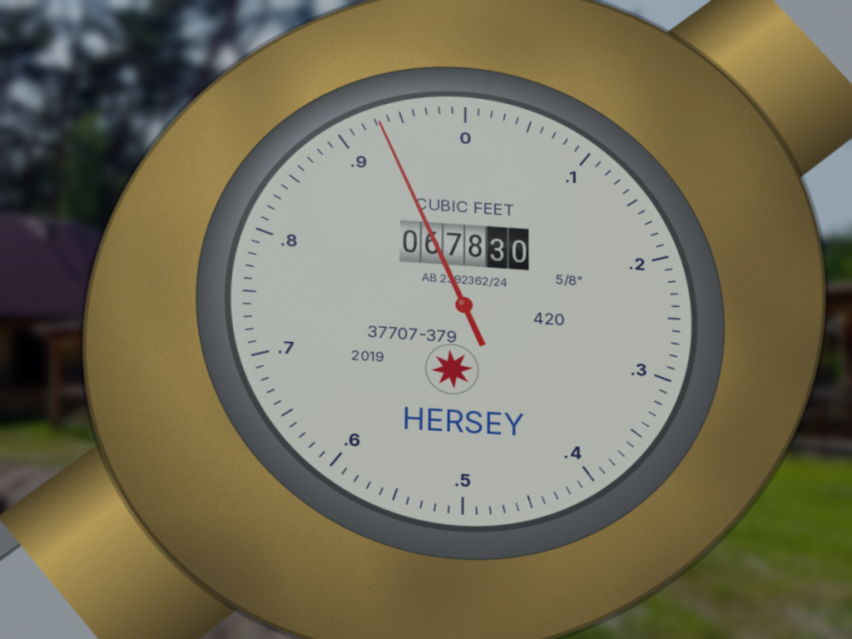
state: 67829.93 ft³
